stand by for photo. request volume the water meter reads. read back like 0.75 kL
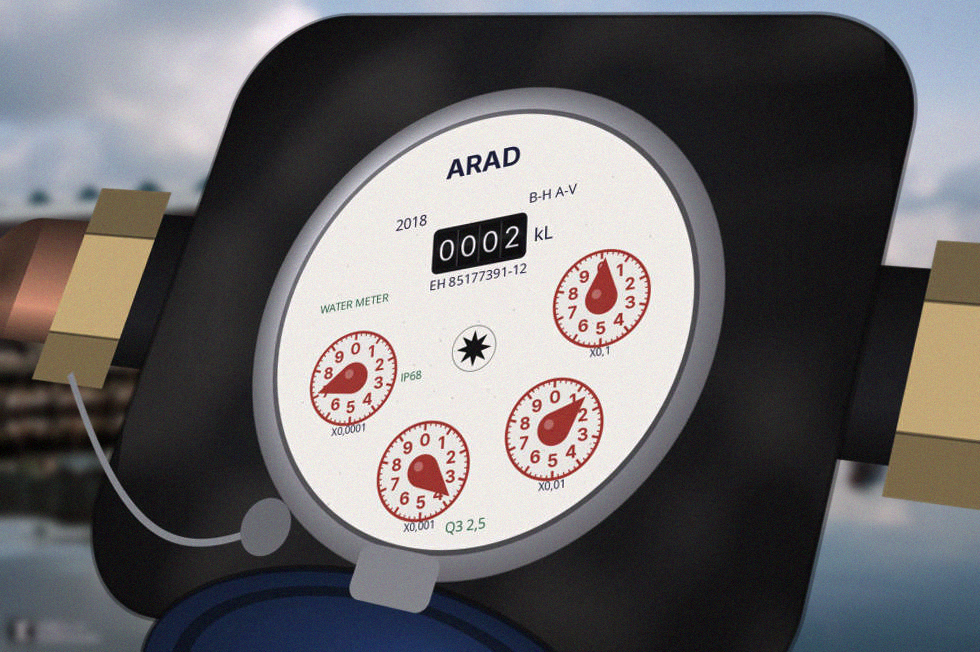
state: 2.0137 kL
